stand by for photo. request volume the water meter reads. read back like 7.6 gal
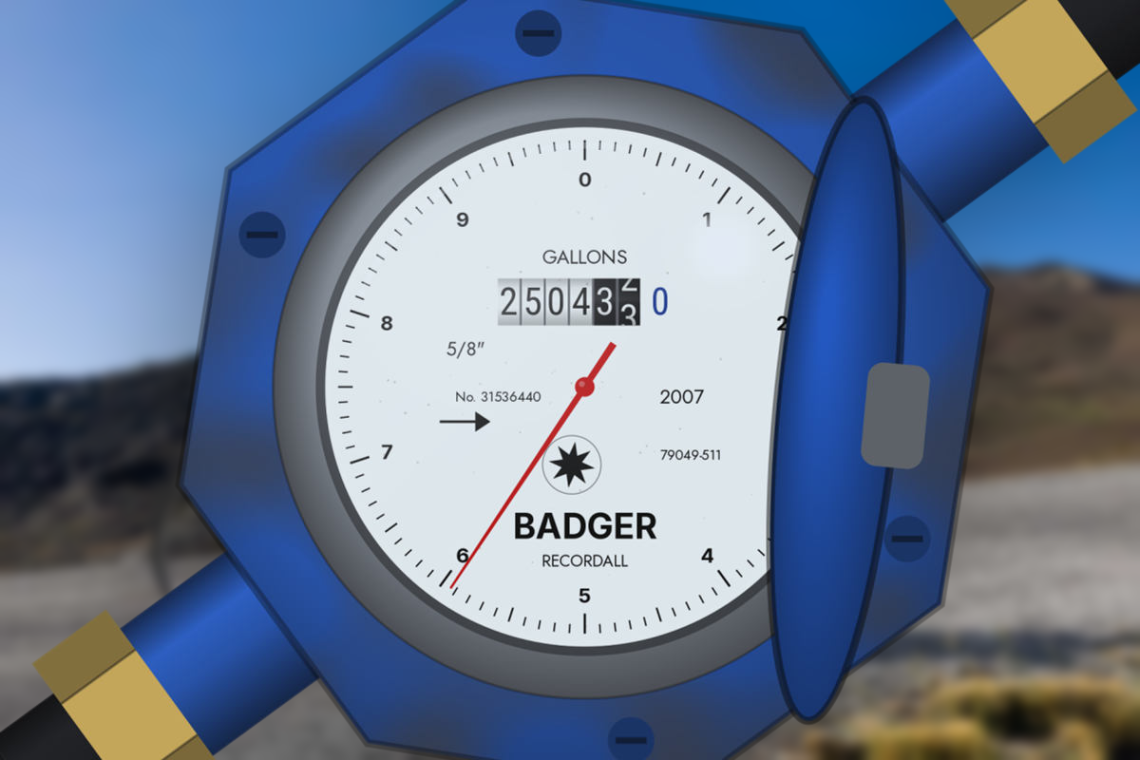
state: 2504325.9 gal
